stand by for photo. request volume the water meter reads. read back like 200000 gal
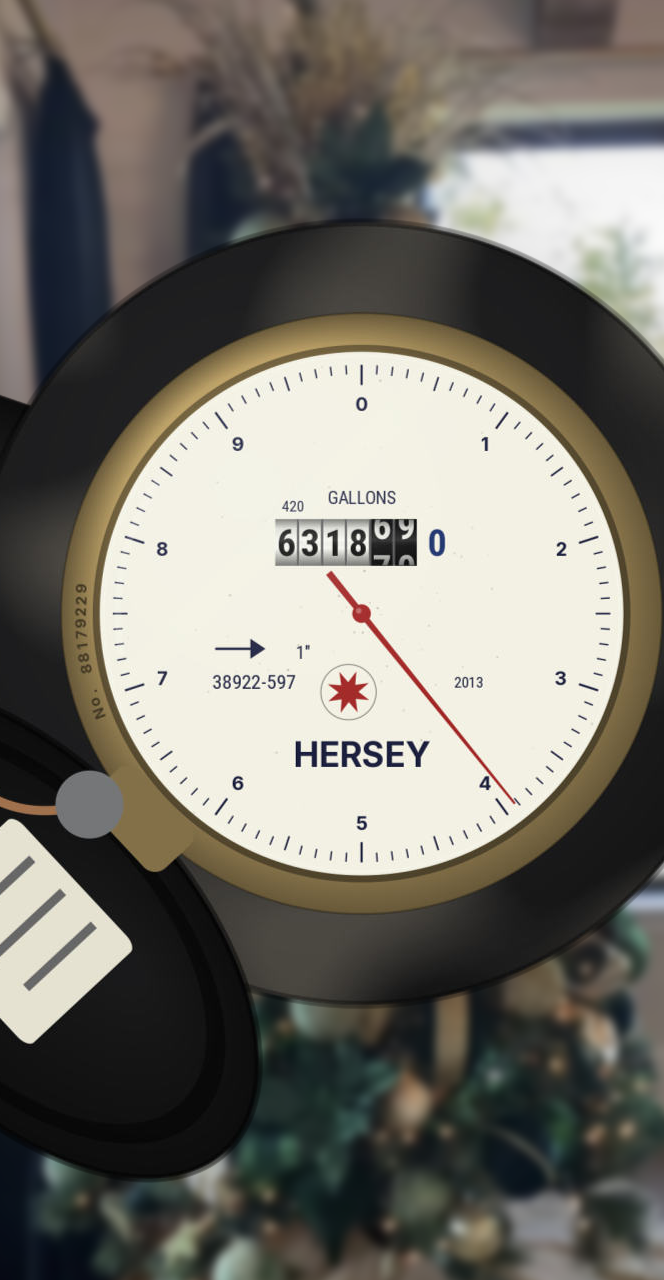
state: 6318693.9 gal
